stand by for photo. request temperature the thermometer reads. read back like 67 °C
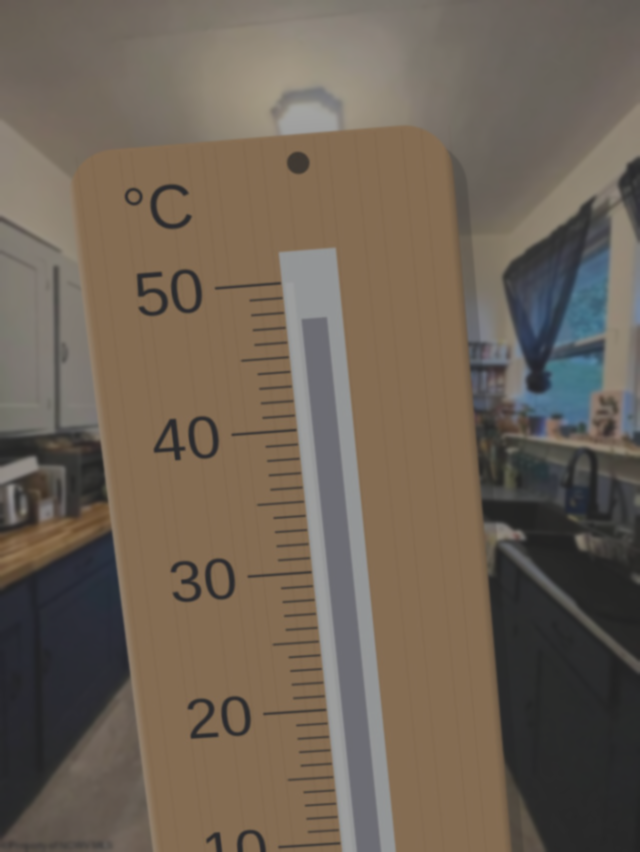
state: 47.5 °C
